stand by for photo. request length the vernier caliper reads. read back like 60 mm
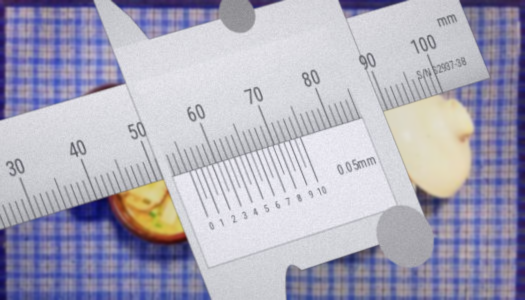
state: 55.5 mm
